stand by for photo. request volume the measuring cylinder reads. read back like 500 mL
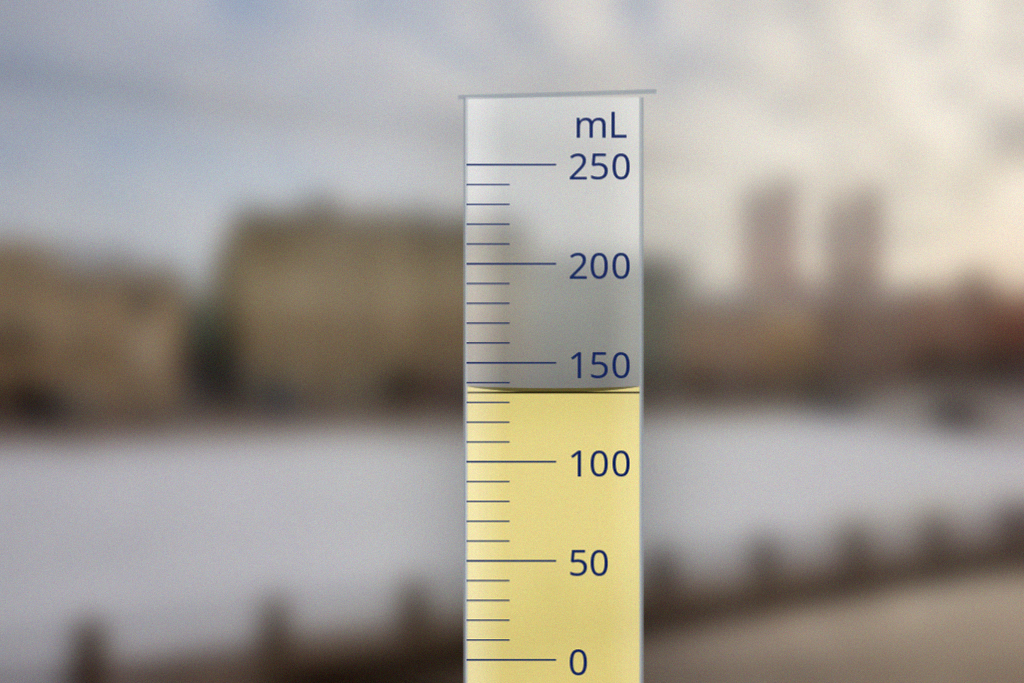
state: 135 mL
